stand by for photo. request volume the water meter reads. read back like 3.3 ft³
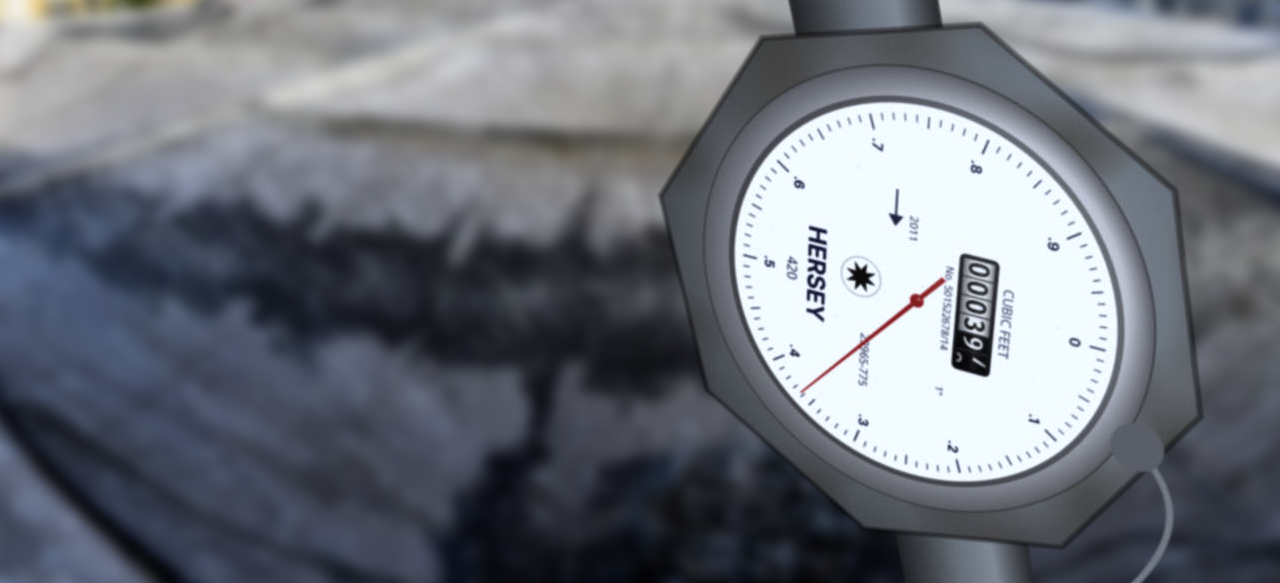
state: 397.36 ft³
